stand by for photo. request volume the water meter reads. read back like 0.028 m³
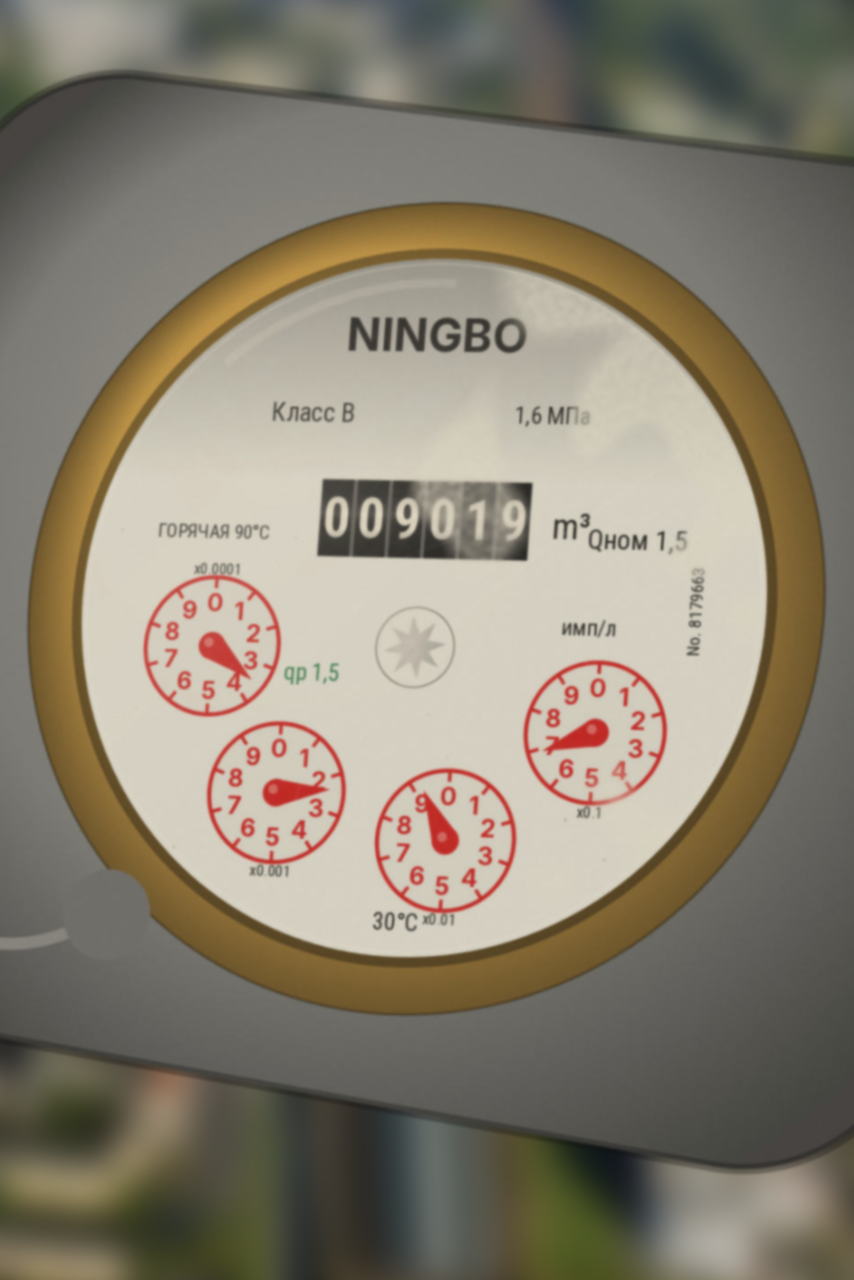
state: 9019.6923 m³
